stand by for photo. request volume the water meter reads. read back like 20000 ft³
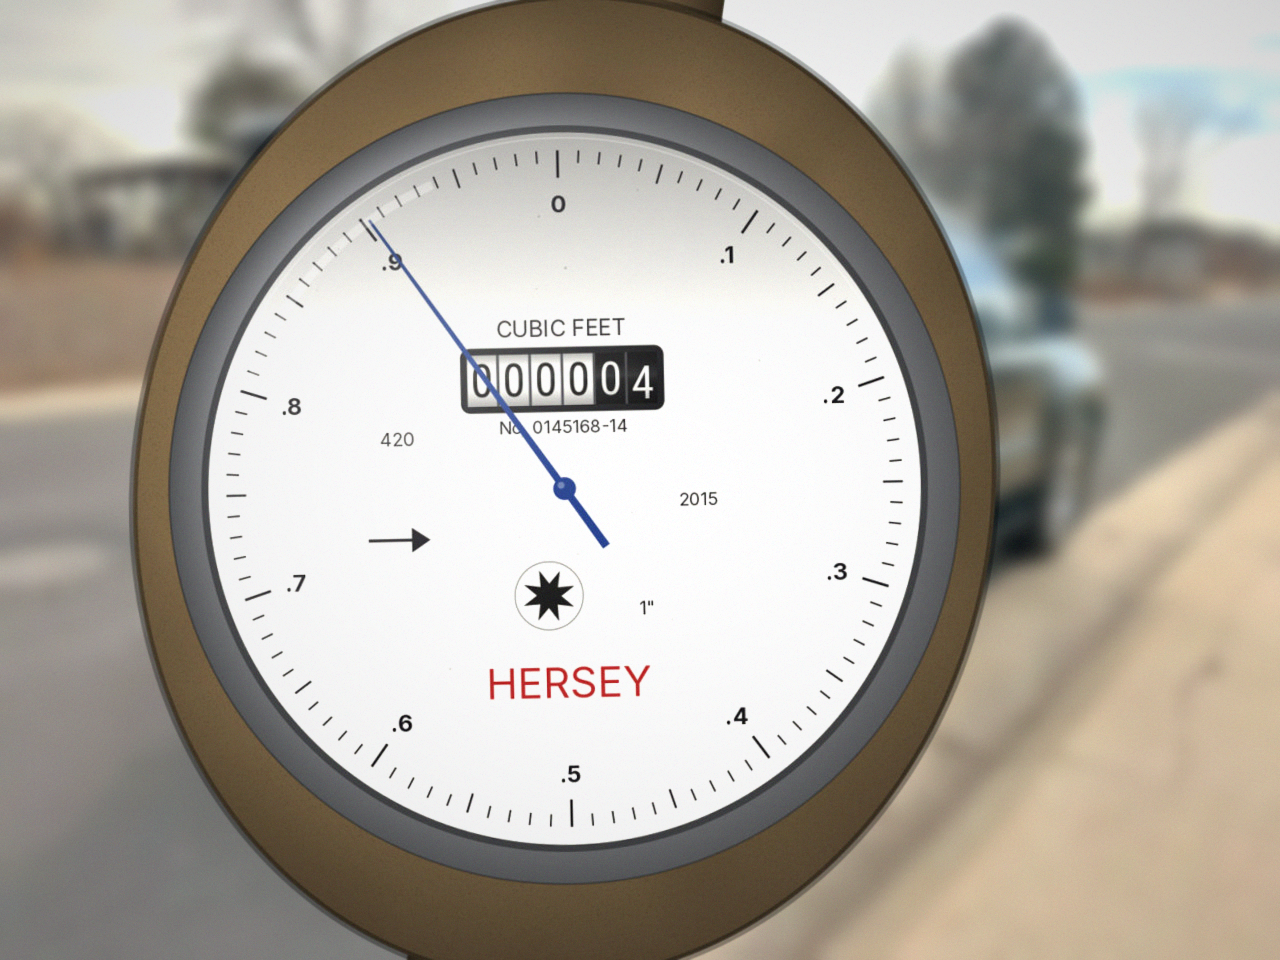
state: 3.90 ft³
